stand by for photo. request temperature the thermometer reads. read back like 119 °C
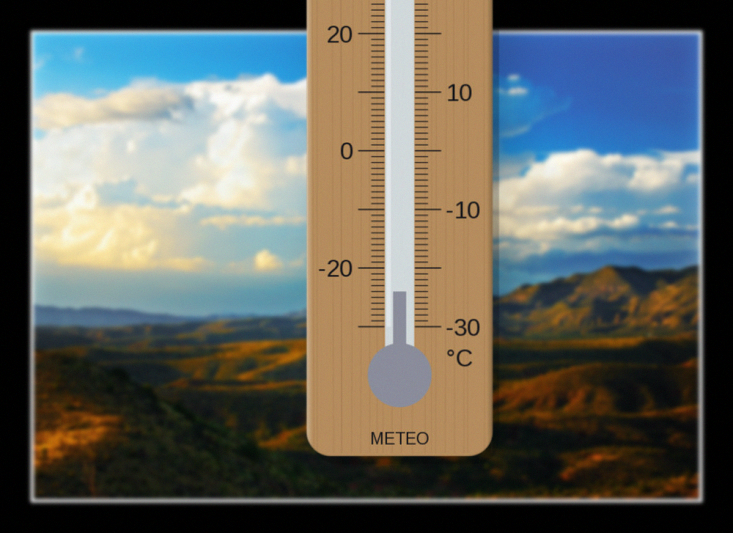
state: -24 °C
